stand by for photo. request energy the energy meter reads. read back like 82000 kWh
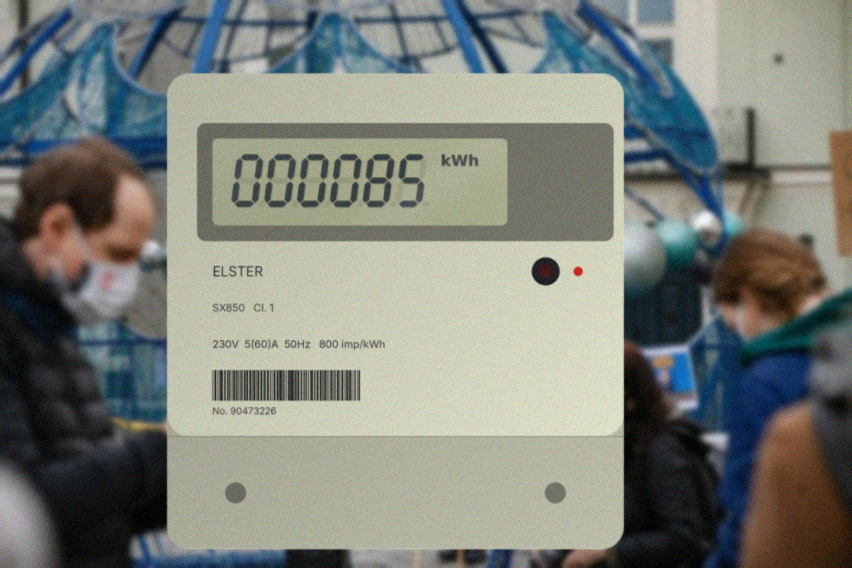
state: 85 kWh
